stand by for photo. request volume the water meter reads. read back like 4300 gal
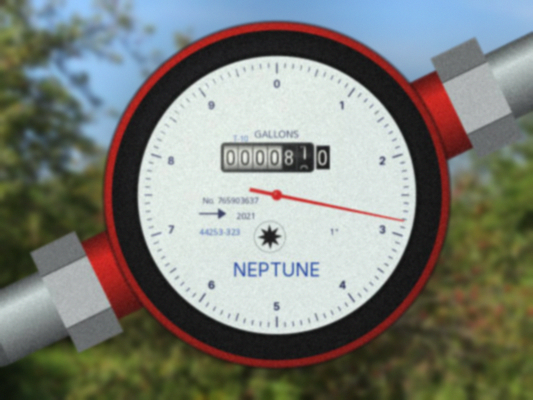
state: 812.8 gal
